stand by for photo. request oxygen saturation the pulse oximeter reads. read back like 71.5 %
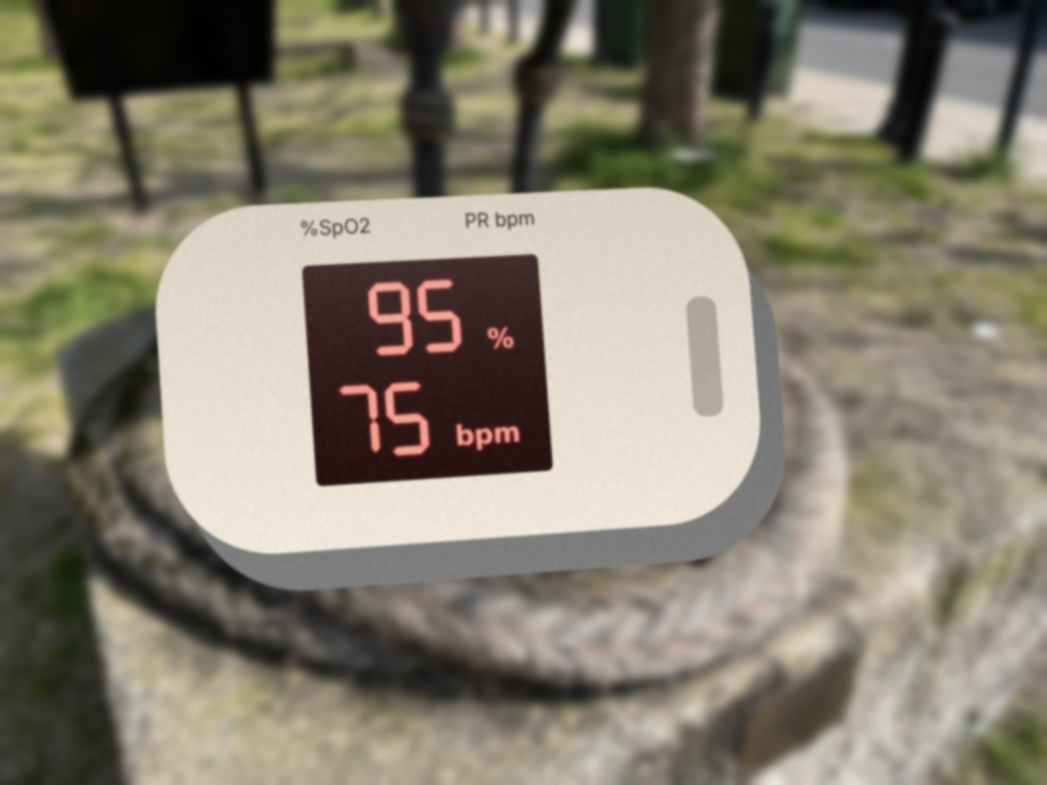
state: 95 %
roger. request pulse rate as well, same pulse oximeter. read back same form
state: 75 bpm
